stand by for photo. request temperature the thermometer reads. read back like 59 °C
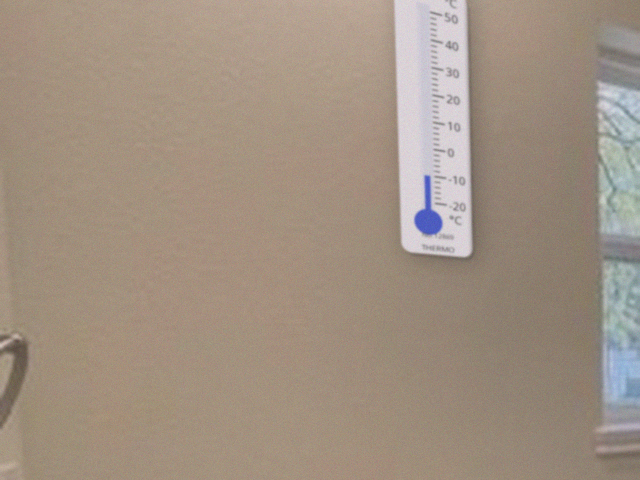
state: -10 °C
